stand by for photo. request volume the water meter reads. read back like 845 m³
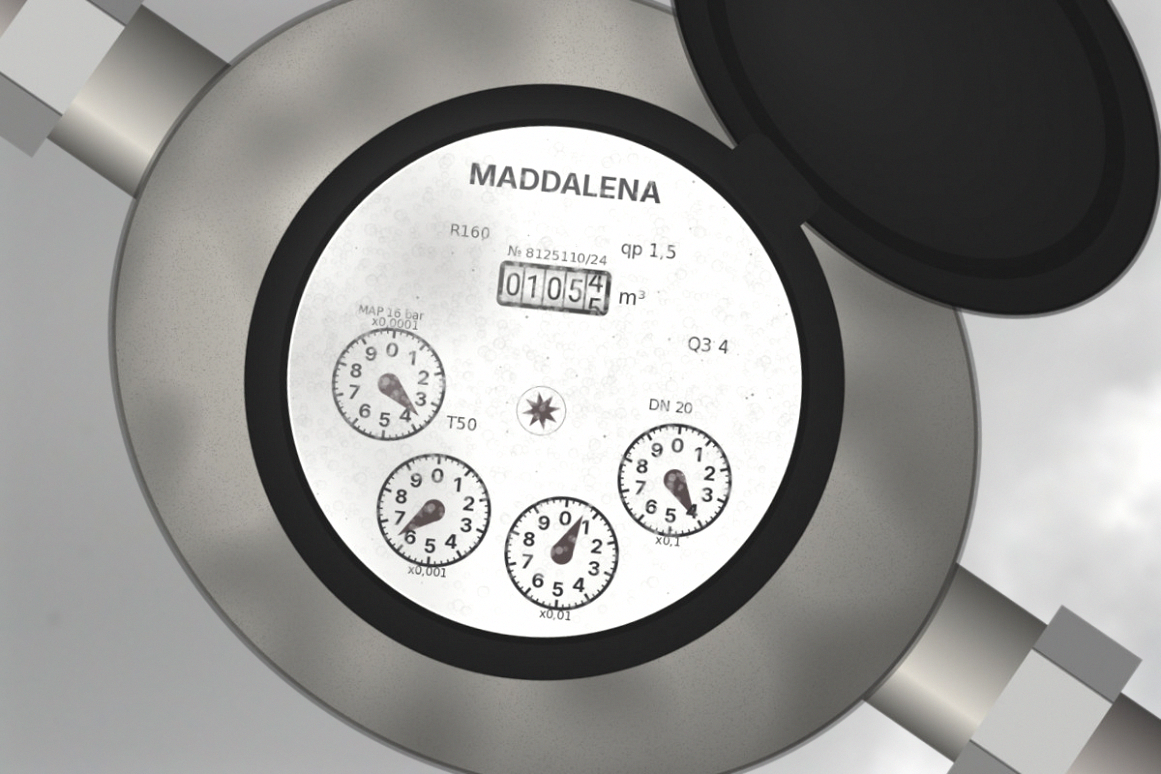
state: 1054.4063 m³
